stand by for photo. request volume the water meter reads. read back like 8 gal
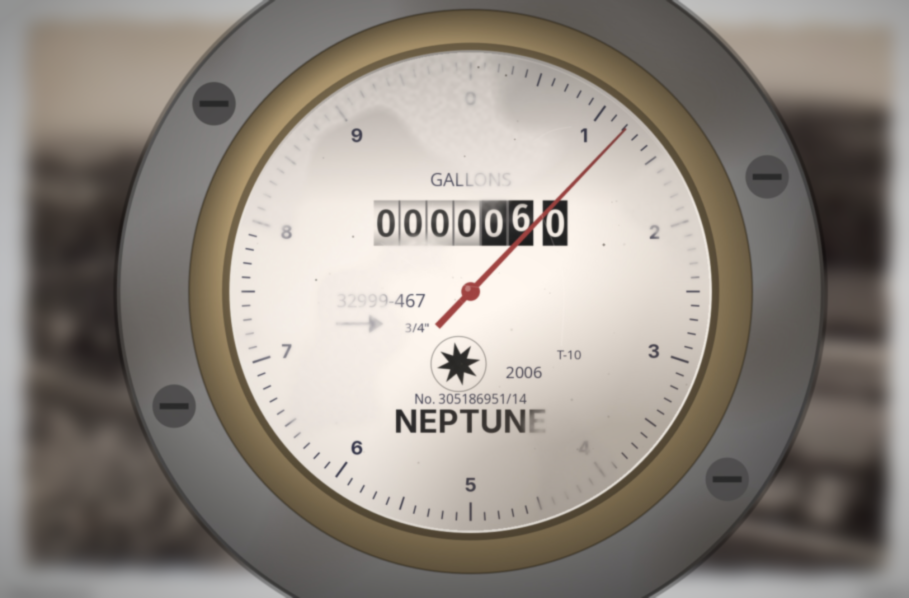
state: 61.2 gal
